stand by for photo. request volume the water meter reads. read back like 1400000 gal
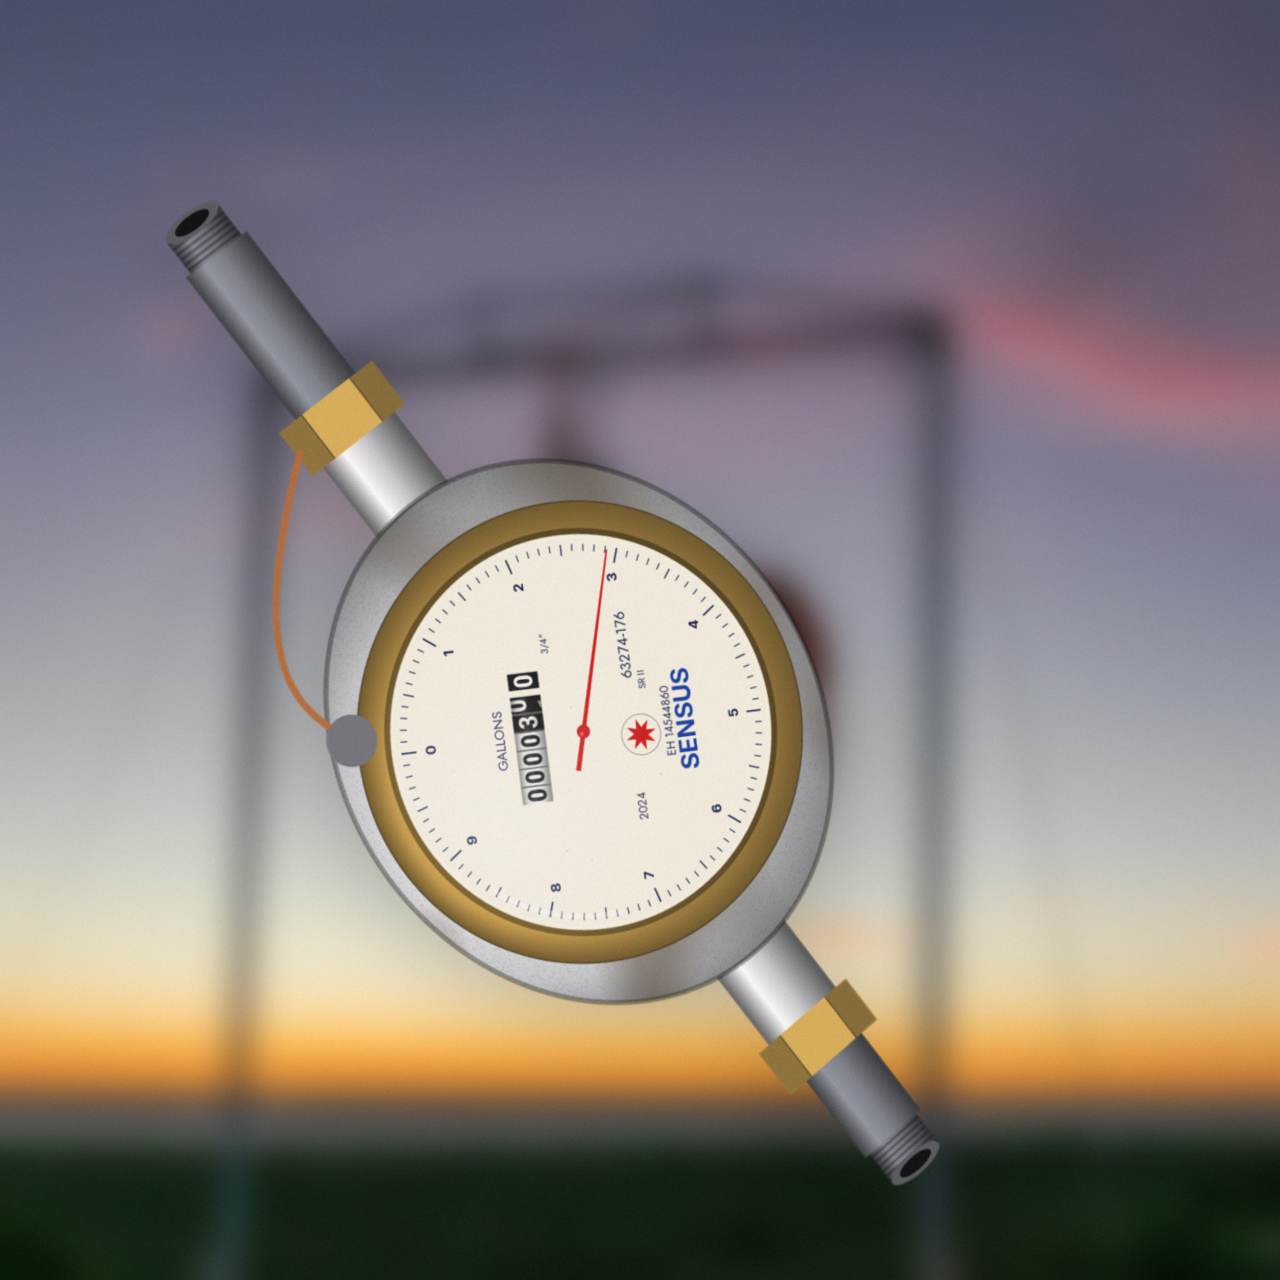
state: 302.9 gal
